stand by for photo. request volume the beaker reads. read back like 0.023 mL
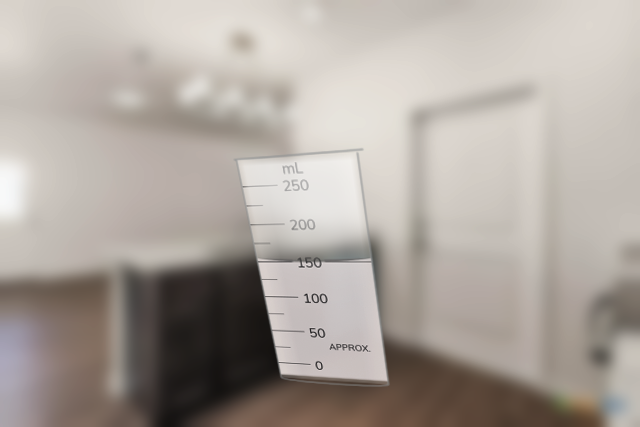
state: 150 mL
